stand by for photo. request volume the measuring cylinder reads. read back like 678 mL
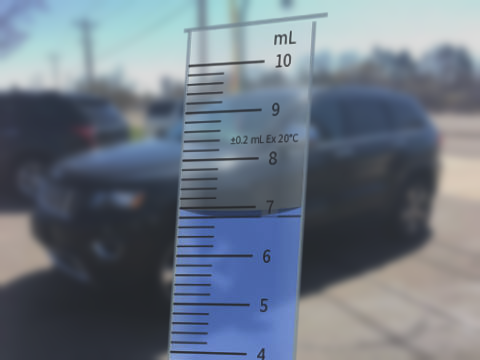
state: 6.8 mL
